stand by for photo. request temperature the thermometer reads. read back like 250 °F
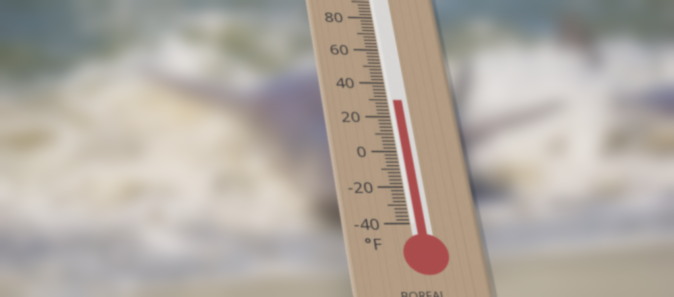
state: 30 °F
